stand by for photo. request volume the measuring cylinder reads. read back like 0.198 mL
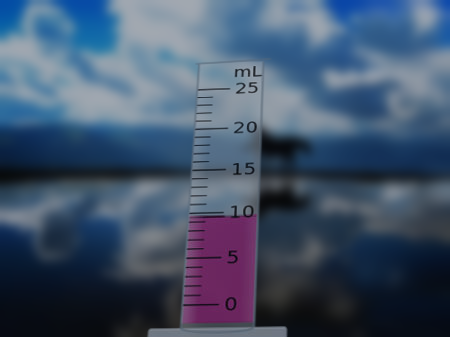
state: 9.5 mL
